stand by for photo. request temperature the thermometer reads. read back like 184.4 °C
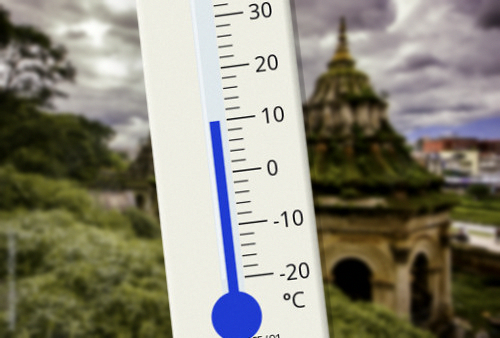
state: 10 °C
